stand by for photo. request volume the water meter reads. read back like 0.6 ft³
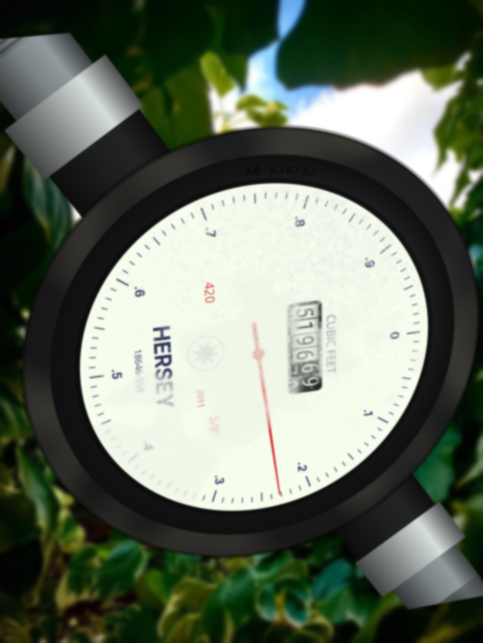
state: 519669.23 ft³
